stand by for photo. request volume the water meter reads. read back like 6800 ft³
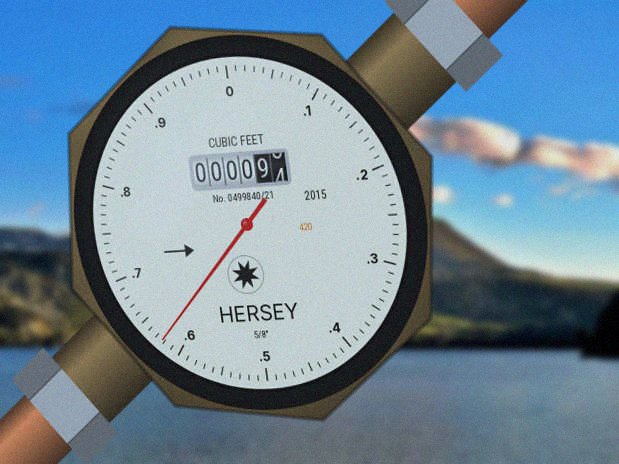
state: 93.62 ft³
